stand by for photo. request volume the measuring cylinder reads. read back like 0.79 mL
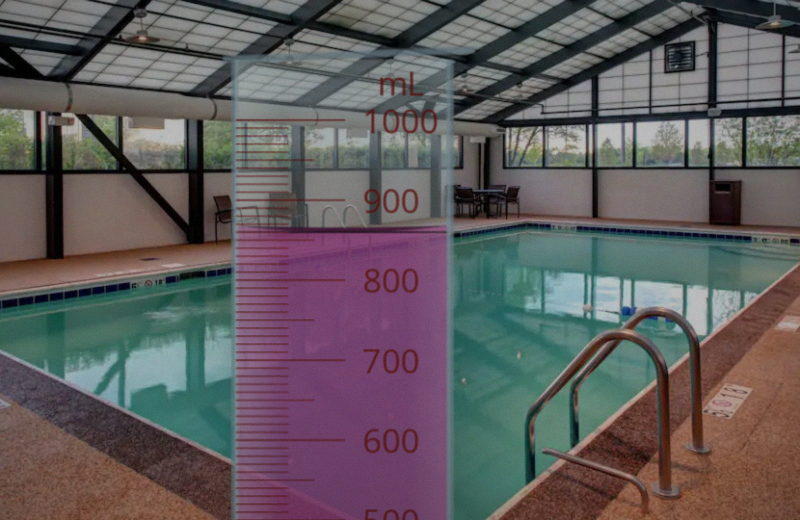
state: 860 mL
